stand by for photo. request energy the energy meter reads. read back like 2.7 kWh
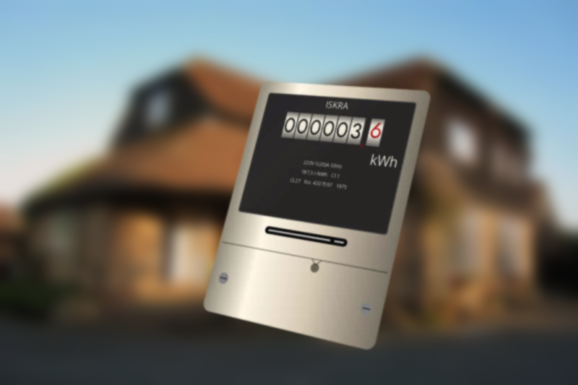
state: 3.6 kWh
